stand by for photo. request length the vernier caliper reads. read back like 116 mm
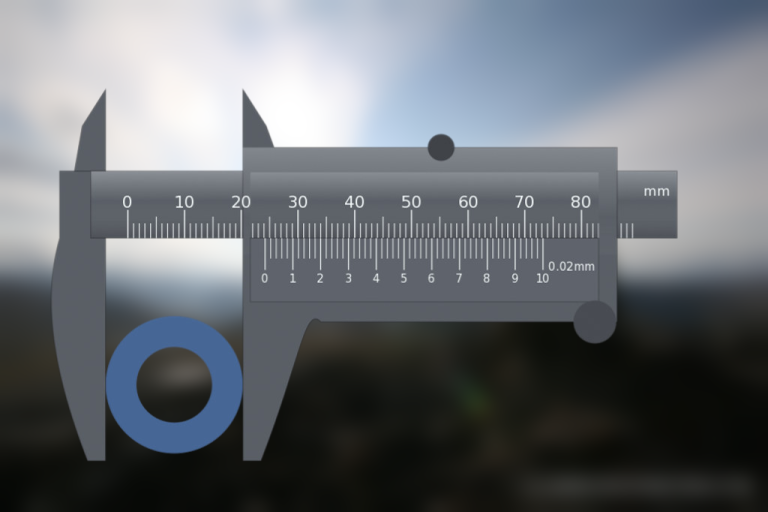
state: 24.2 mm
